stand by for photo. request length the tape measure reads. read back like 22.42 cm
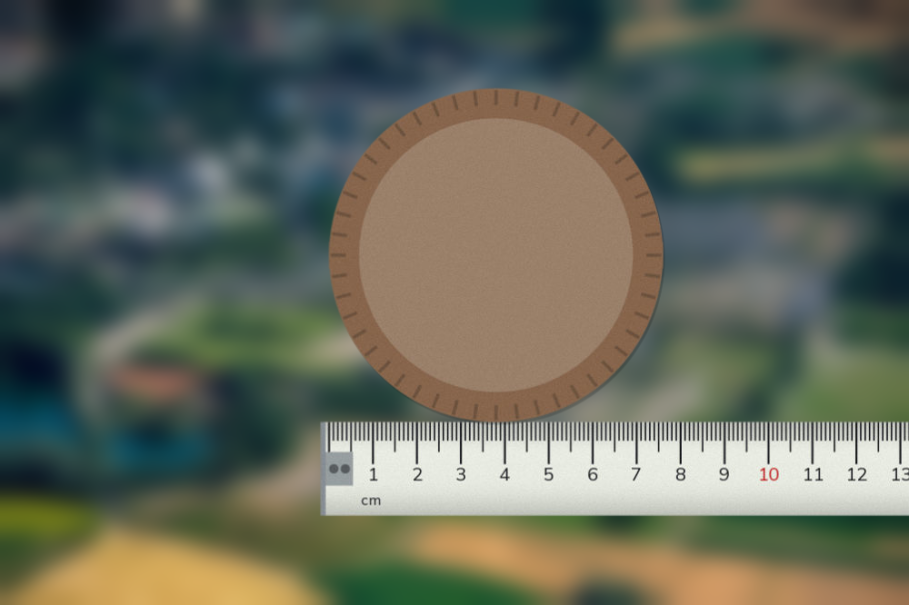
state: 7.6 cm
